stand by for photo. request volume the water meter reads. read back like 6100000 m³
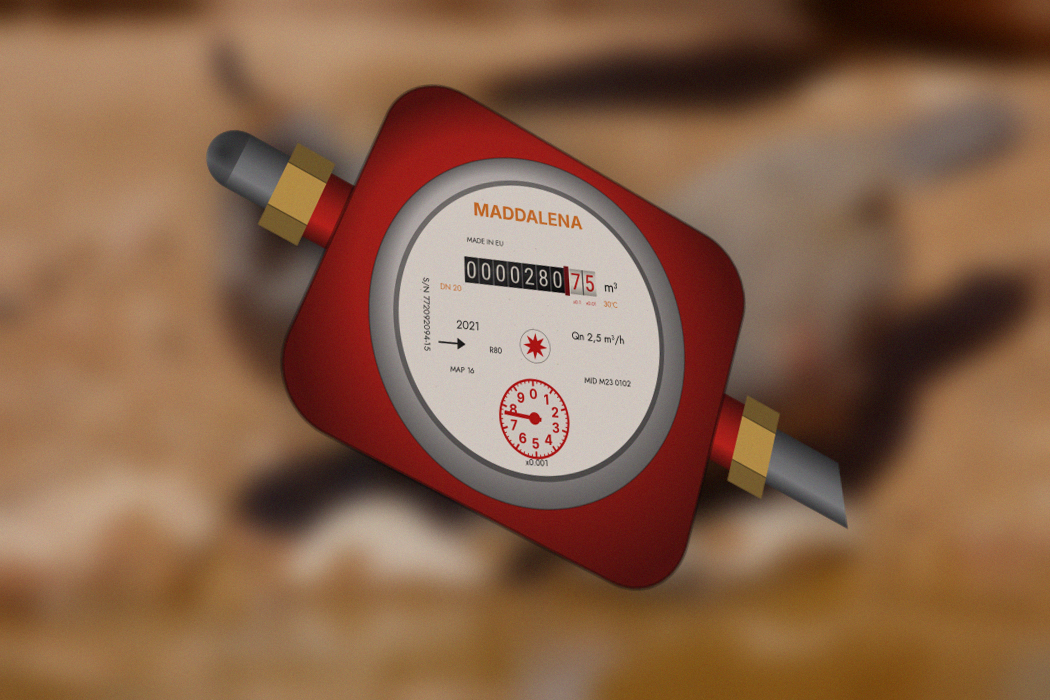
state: 280.757 m³
